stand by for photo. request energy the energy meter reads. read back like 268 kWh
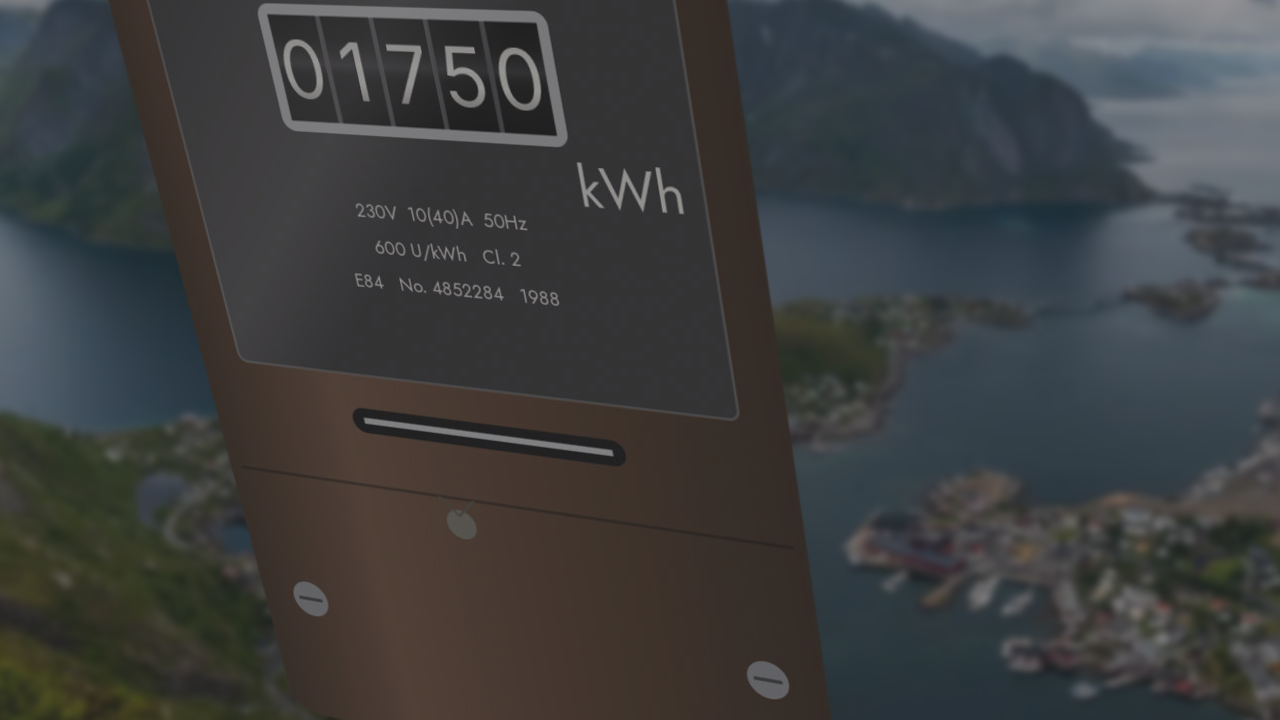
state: 1750 kWh
